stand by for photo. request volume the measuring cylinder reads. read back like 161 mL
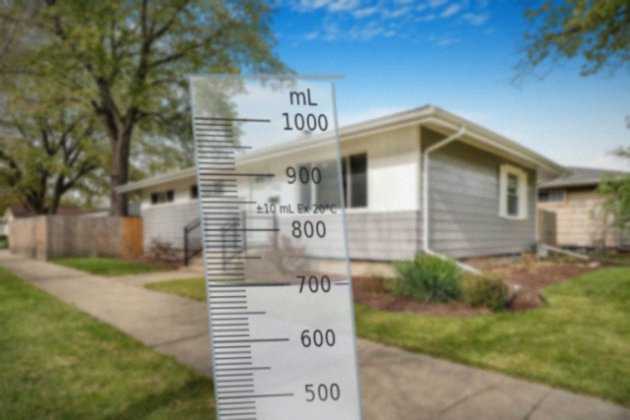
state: 700 mL
